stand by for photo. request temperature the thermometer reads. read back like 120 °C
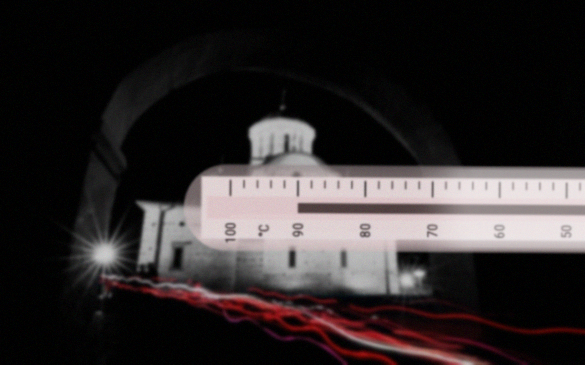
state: 90 °C
